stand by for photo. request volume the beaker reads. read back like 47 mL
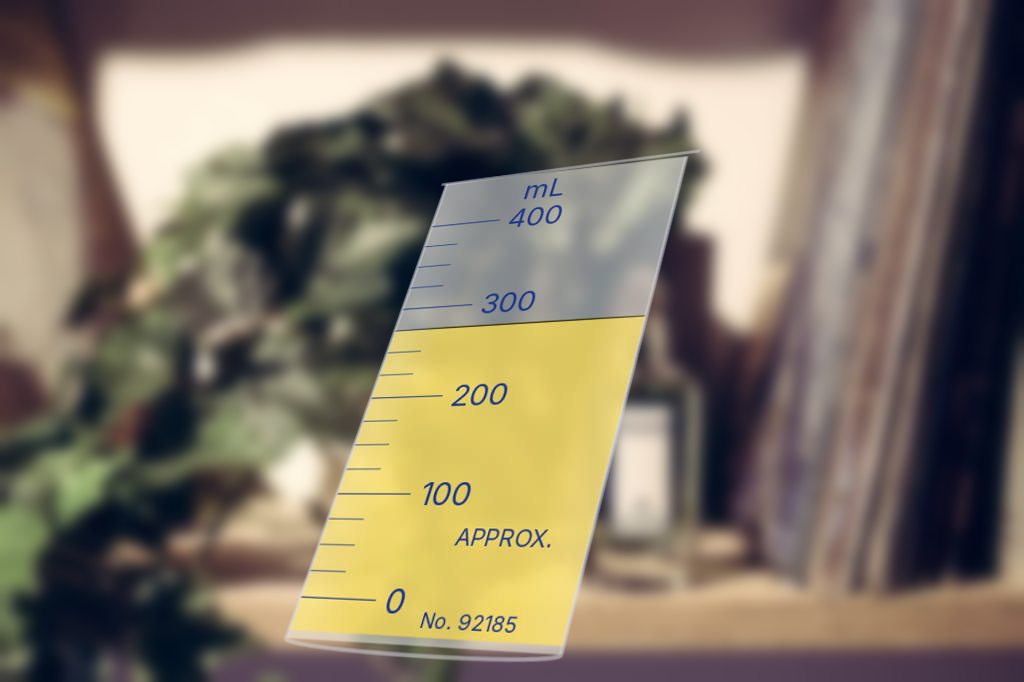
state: 275 mL
